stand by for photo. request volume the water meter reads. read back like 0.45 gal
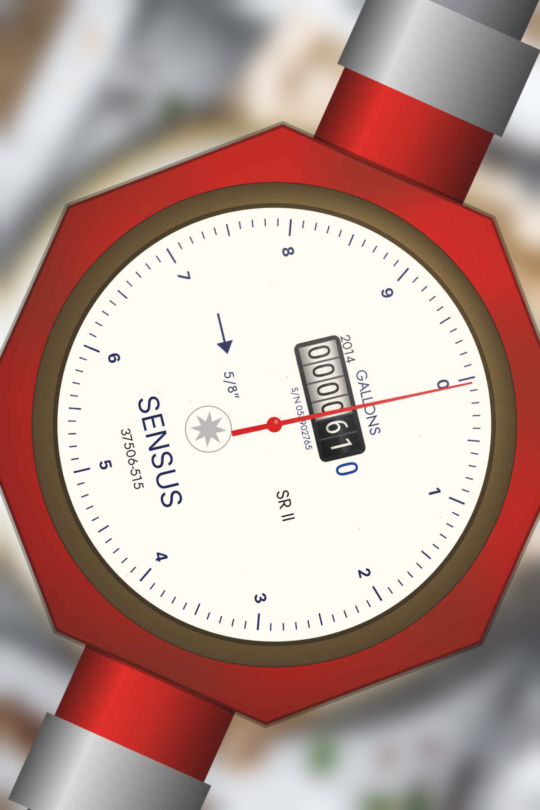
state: 610.0 gal
